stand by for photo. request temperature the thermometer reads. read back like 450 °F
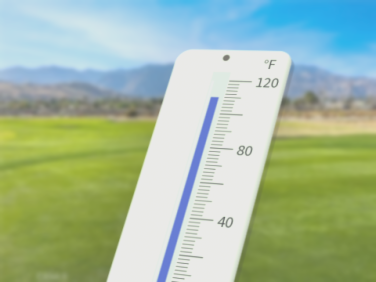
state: 110 °F
